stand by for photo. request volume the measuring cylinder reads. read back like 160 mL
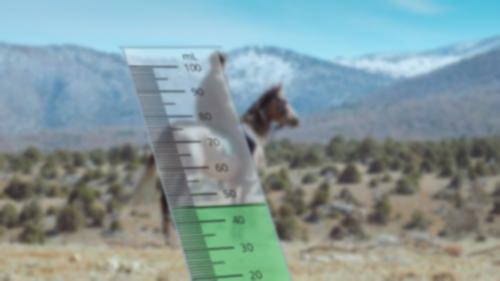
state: 45 mL
